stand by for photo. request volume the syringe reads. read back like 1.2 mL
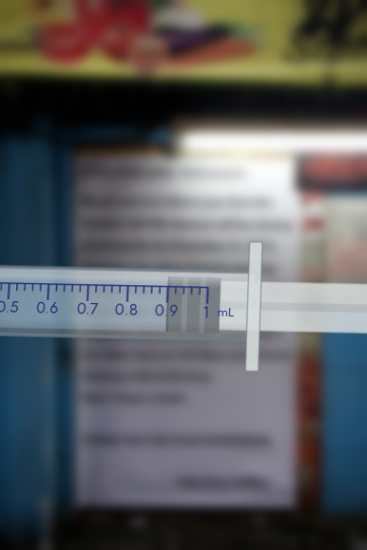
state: 0.9 mL
